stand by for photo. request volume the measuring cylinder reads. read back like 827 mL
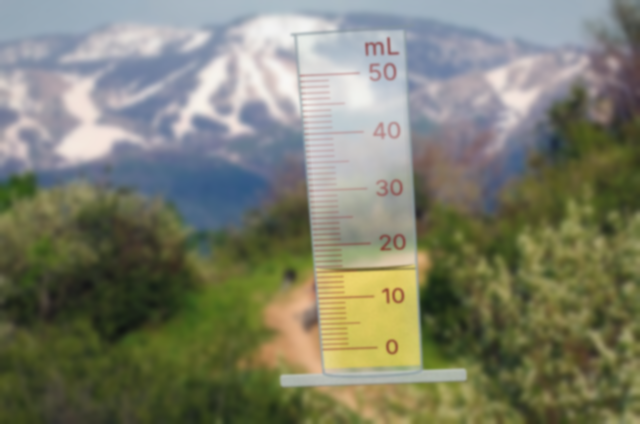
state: 15 mL
